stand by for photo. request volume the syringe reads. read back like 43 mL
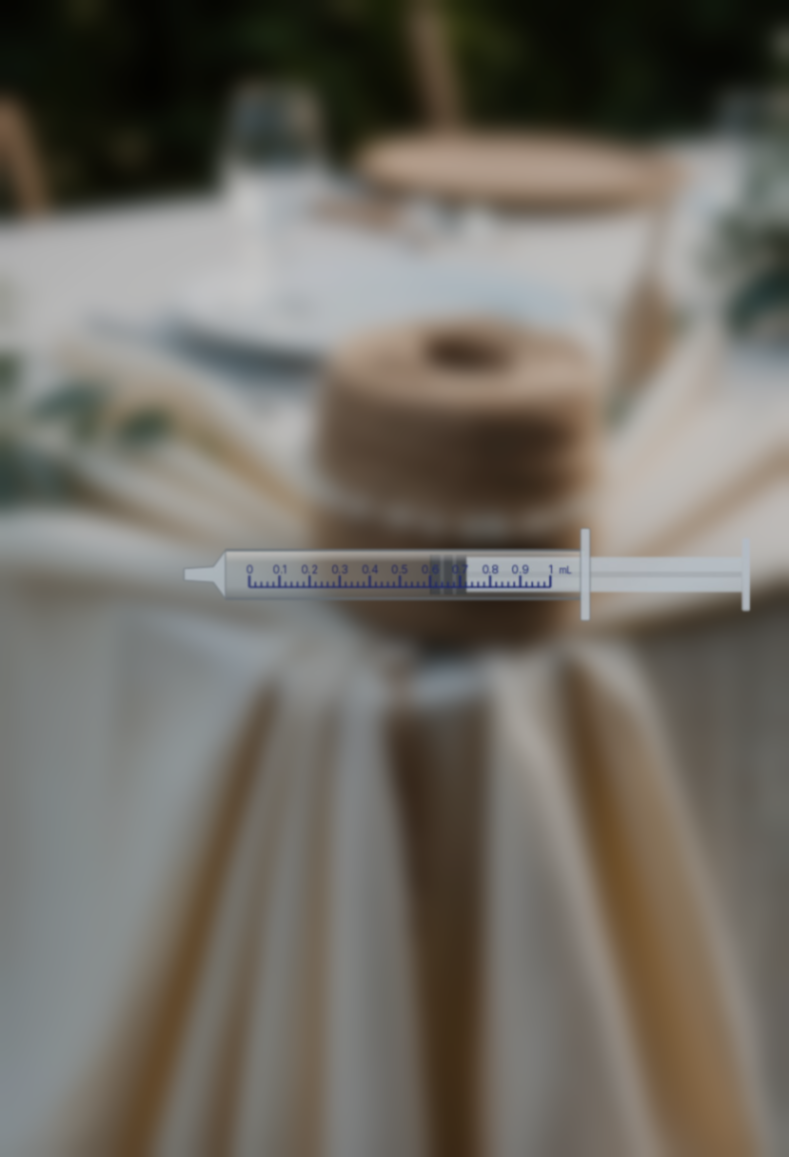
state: 0.6 mL
